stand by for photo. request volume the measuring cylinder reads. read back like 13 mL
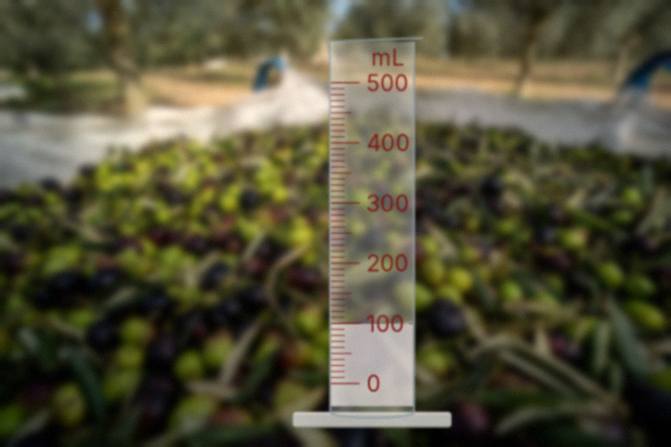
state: 100 mL
